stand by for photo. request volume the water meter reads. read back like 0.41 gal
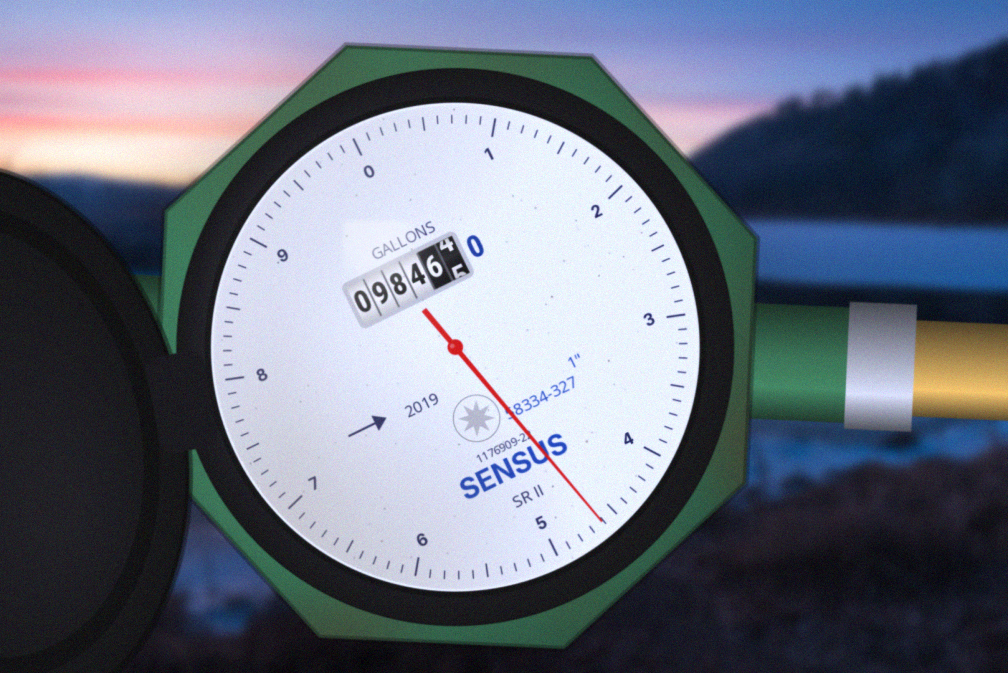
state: 984644.6 gal
